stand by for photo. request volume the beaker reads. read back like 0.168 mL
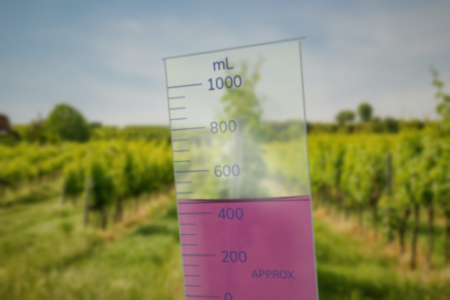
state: 450 mL
